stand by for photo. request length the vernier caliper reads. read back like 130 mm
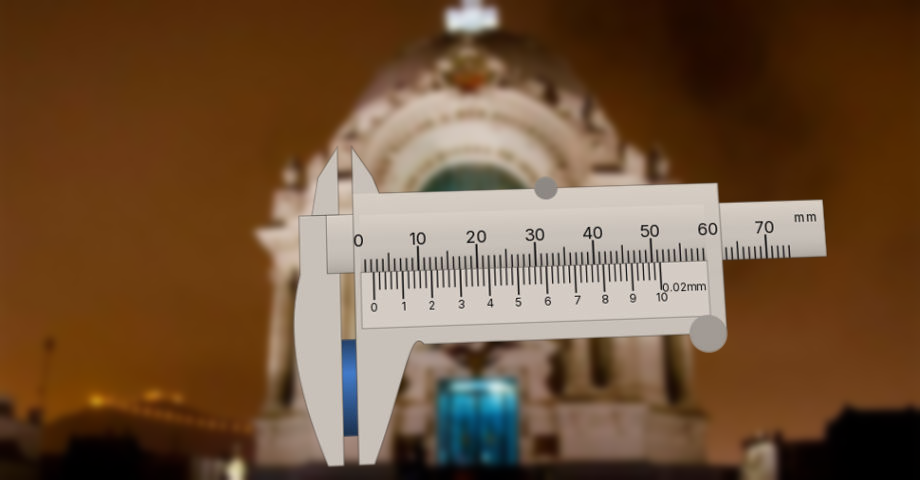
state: 2.4 mm
